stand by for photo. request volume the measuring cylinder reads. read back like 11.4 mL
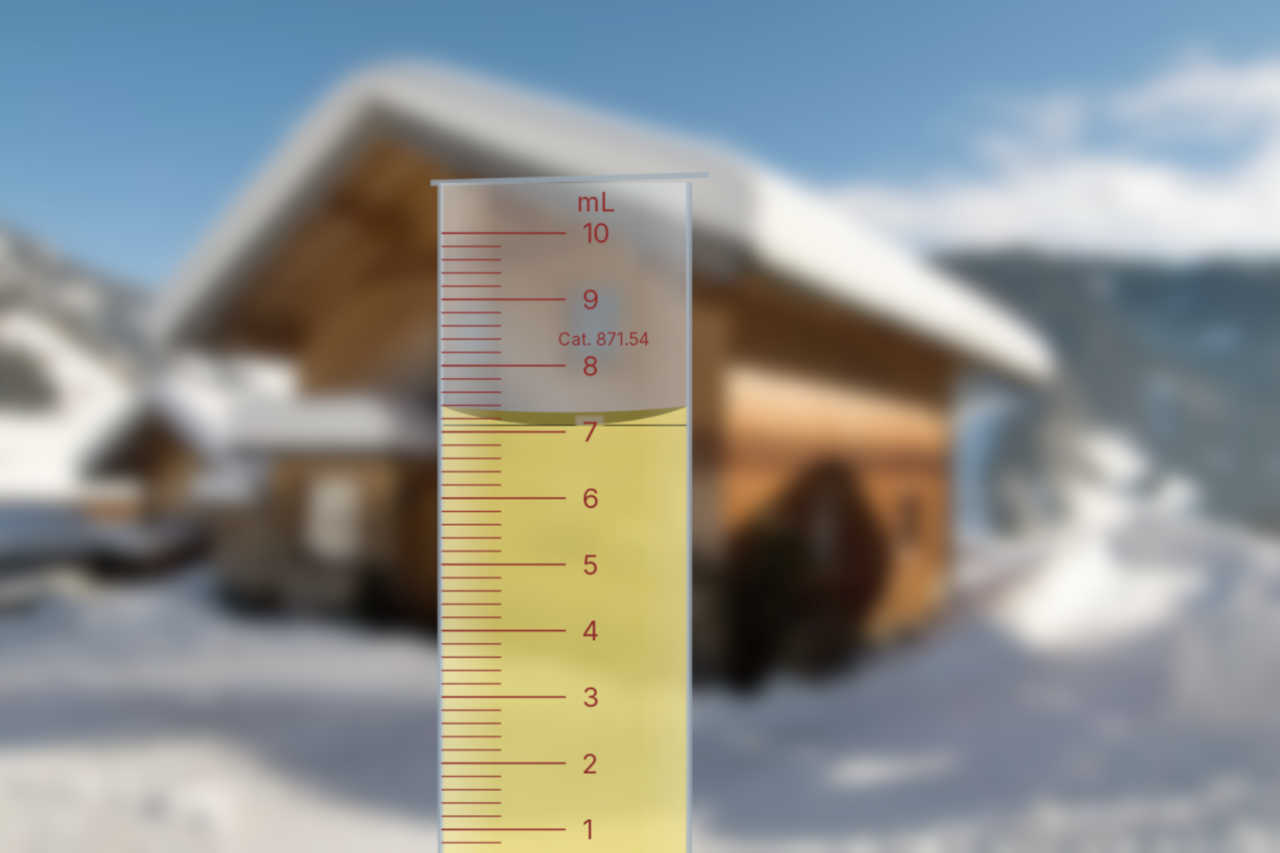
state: 7.1 mL
